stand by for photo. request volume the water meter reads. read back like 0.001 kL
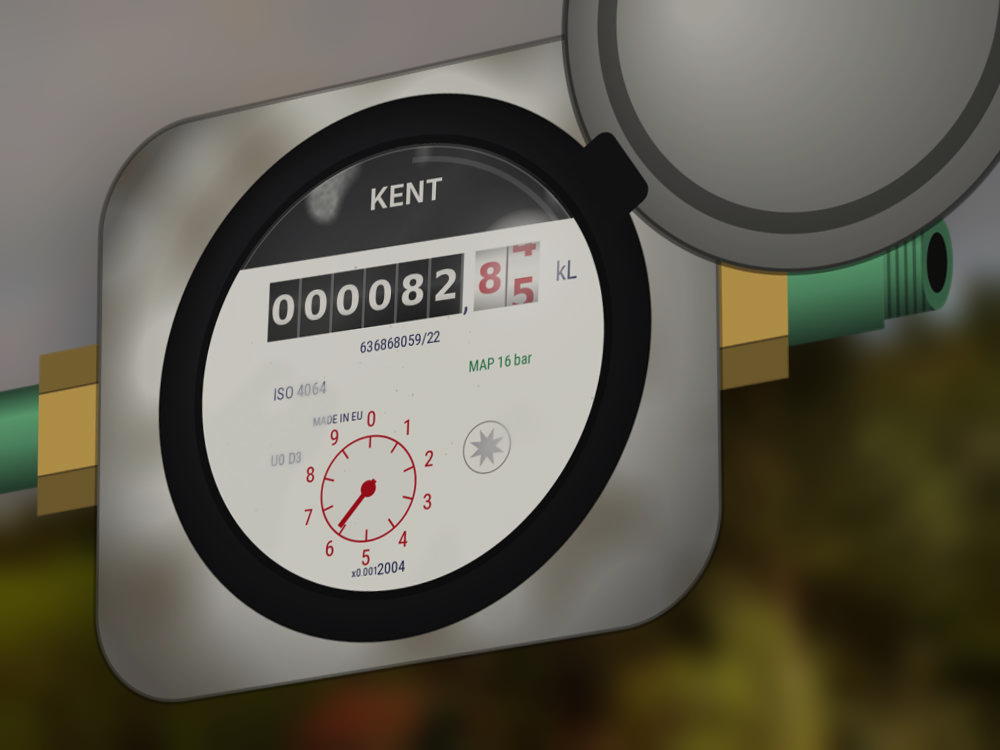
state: 82.846 kL
